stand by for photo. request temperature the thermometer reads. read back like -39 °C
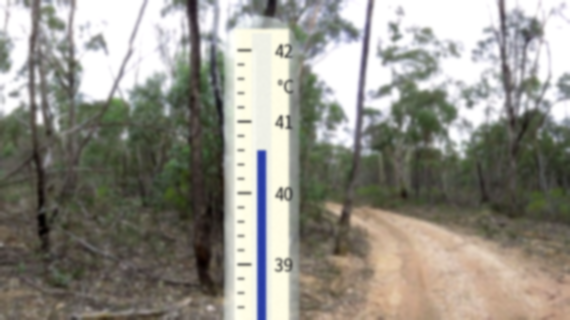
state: 40.6 °C
